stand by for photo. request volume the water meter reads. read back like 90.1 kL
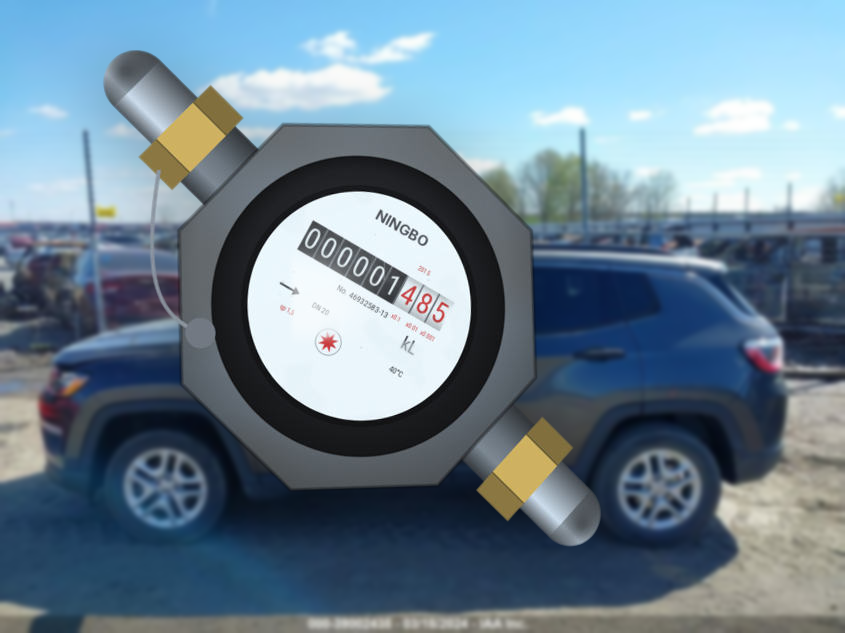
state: 1.485 kL
